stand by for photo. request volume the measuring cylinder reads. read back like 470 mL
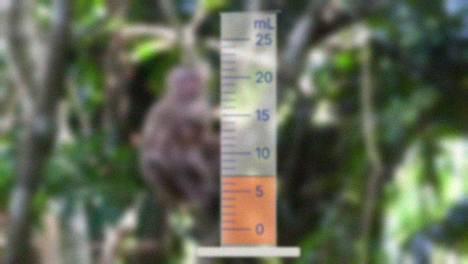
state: 7 mL
